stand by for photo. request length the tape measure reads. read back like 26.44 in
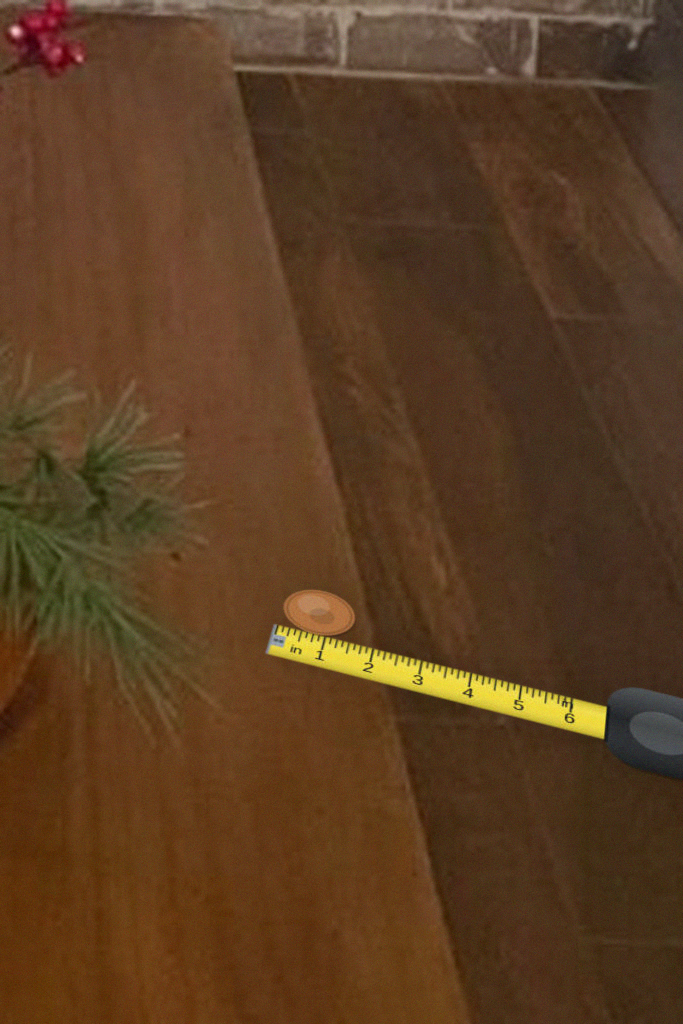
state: 1.5 in
